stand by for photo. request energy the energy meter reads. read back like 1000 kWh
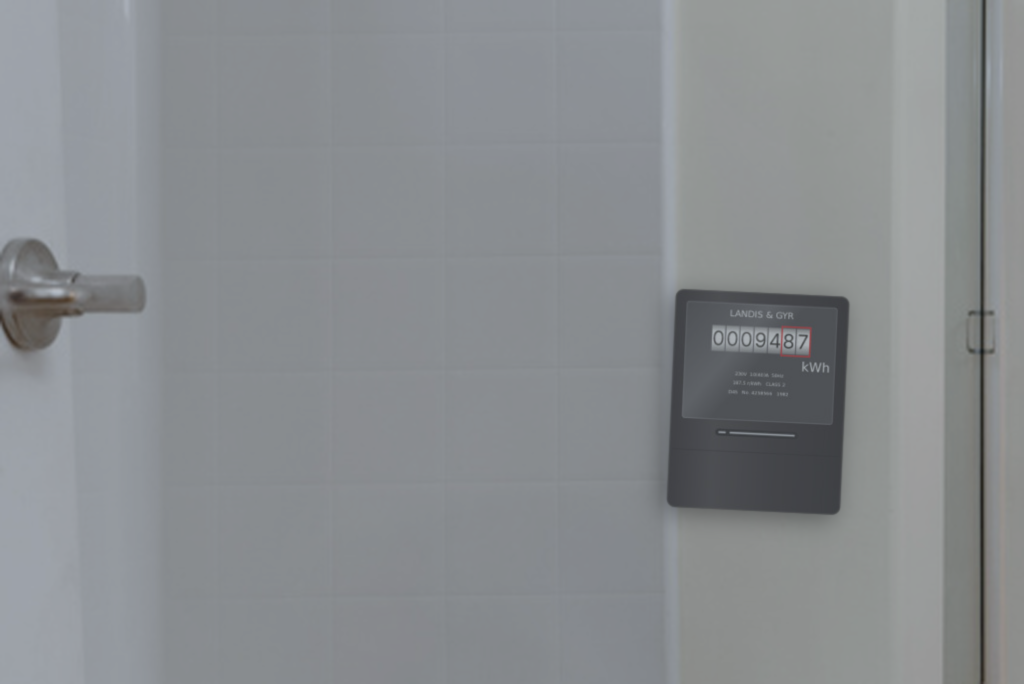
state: 94.87 kWh
